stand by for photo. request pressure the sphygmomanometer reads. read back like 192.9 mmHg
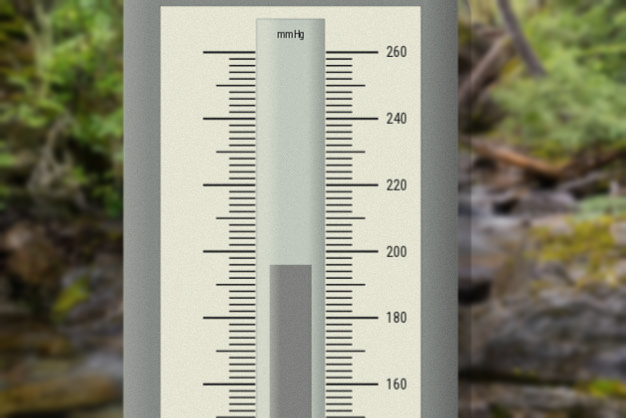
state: 196 mmHg
